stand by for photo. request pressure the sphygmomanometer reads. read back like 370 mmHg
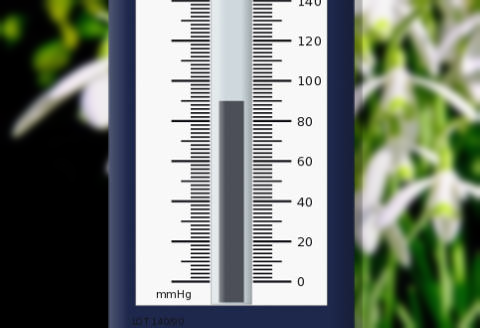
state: 90 mmHg
